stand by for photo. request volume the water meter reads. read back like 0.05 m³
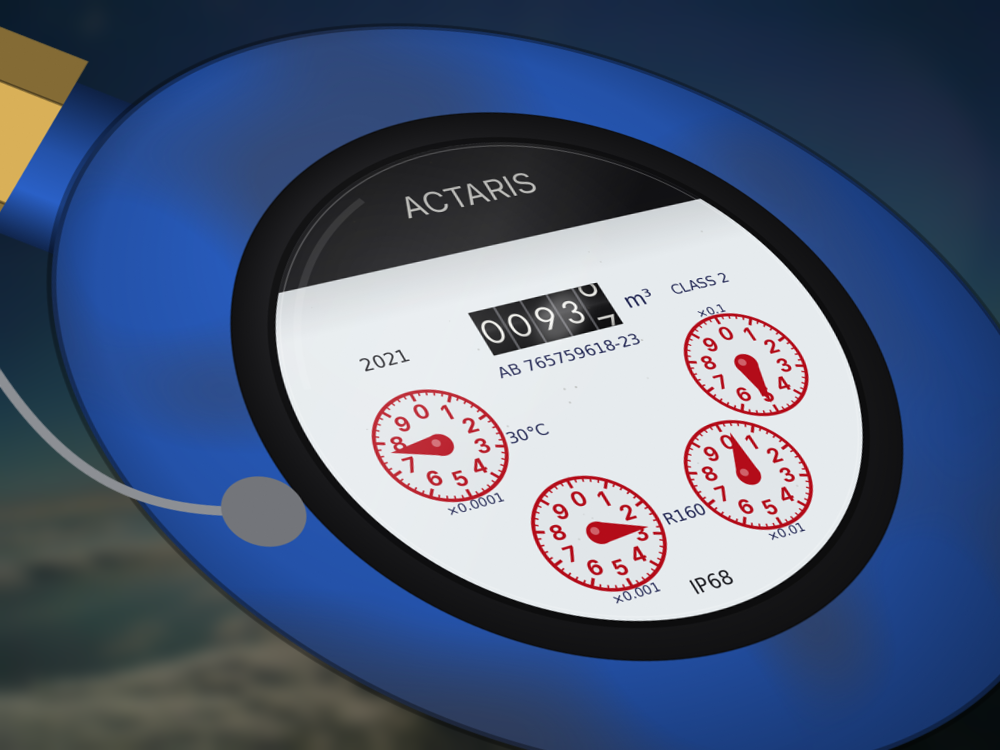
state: 936.5027 m³
